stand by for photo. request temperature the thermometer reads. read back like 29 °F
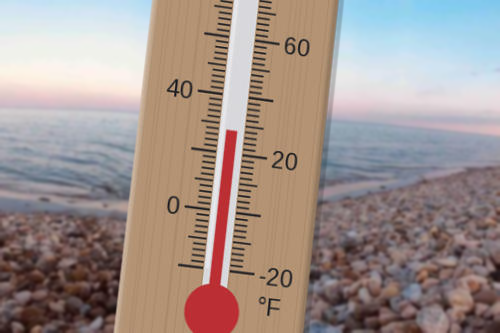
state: 28 °F
